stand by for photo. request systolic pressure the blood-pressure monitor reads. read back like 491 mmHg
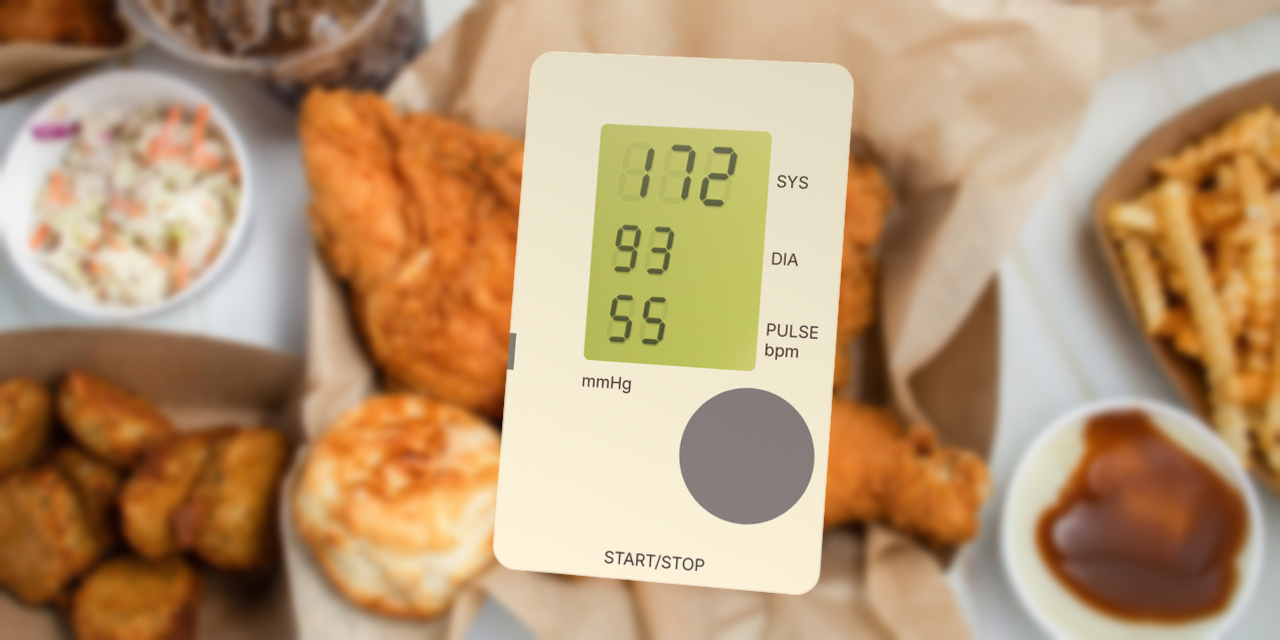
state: 172 mmHg
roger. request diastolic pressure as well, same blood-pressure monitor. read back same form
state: 93 mmHg
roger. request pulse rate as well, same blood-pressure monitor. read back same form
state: 55 bpm
